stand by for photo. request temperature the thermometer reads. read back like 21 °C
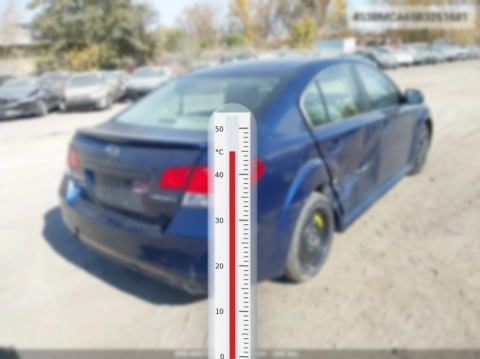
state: 45 °C
